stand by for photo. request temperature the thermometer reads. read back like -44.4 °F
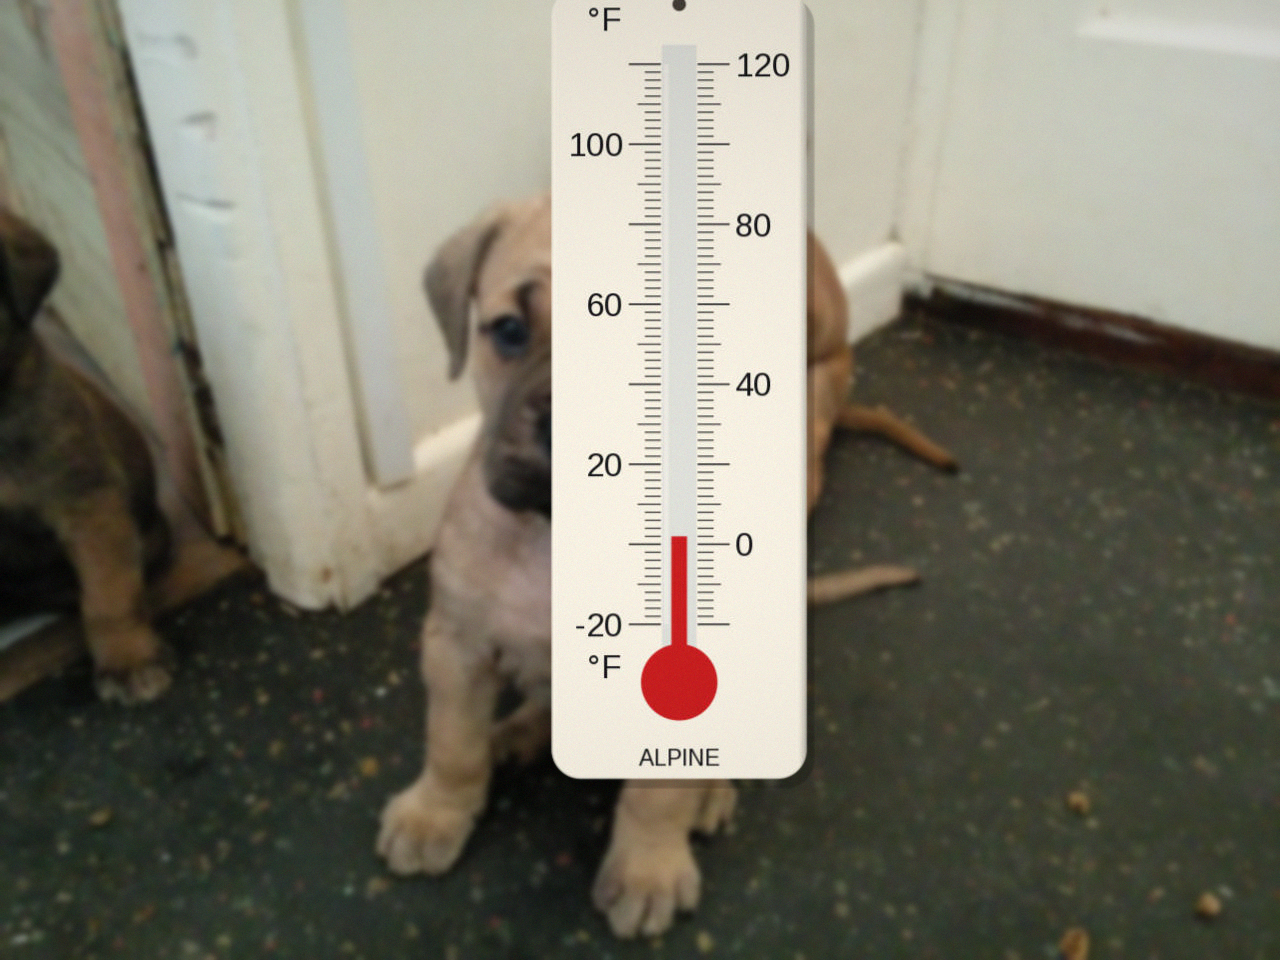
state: 2 °F
